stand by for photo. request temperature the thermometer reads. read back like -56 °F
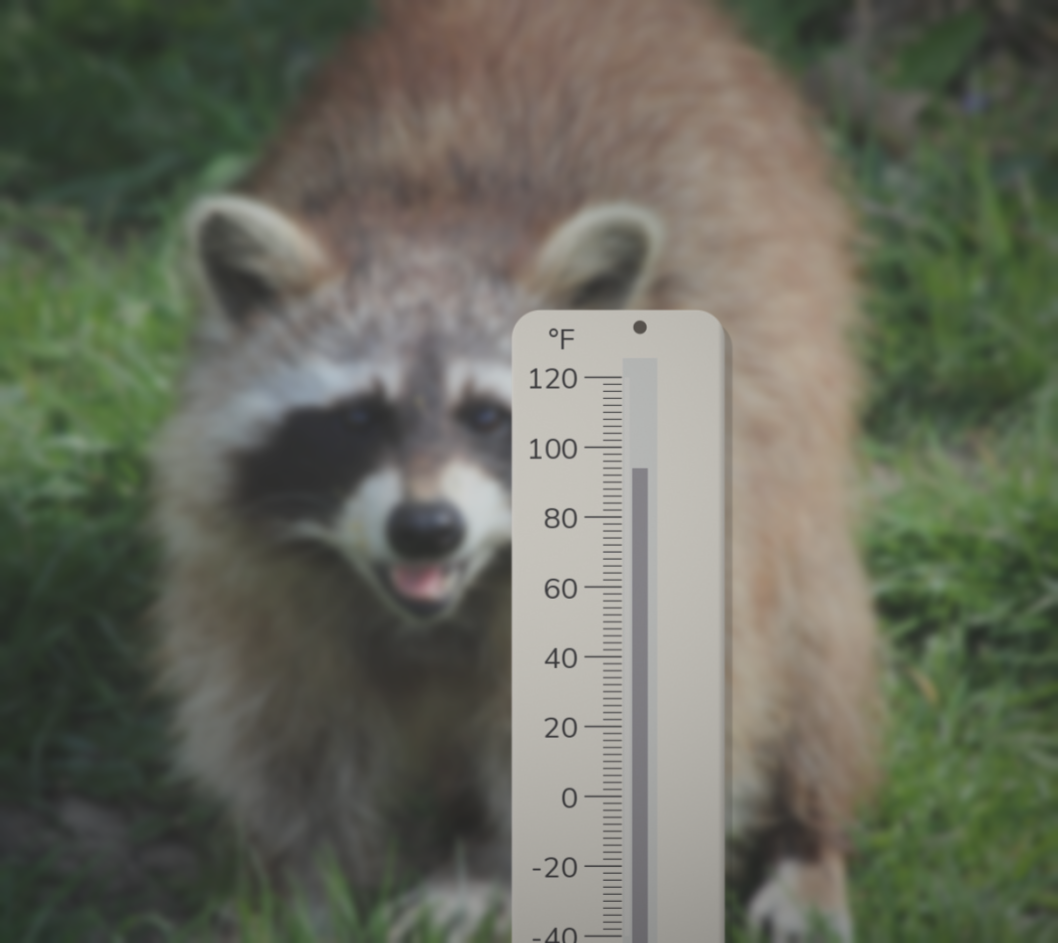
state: 94 °F
